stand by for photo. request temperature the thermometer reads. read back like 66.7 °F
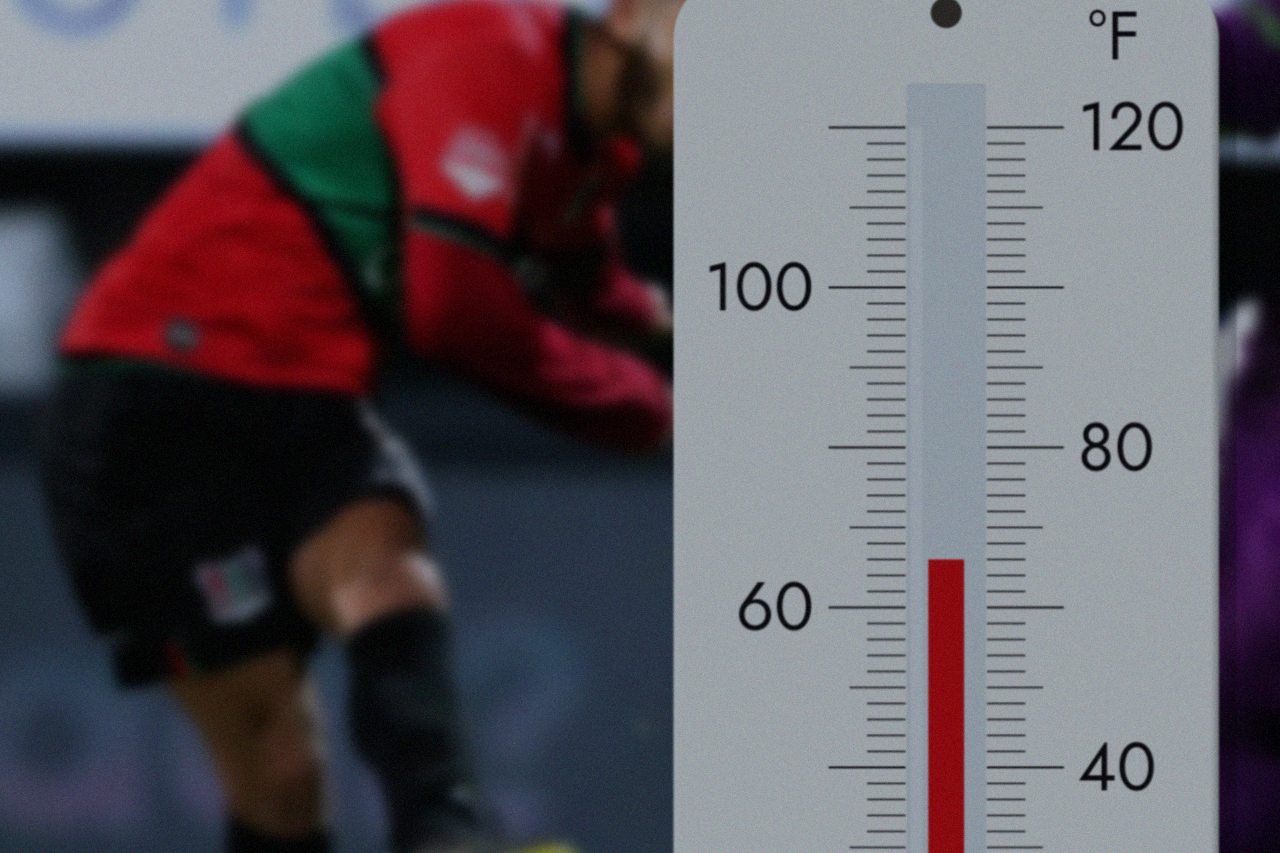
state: 66 °F
